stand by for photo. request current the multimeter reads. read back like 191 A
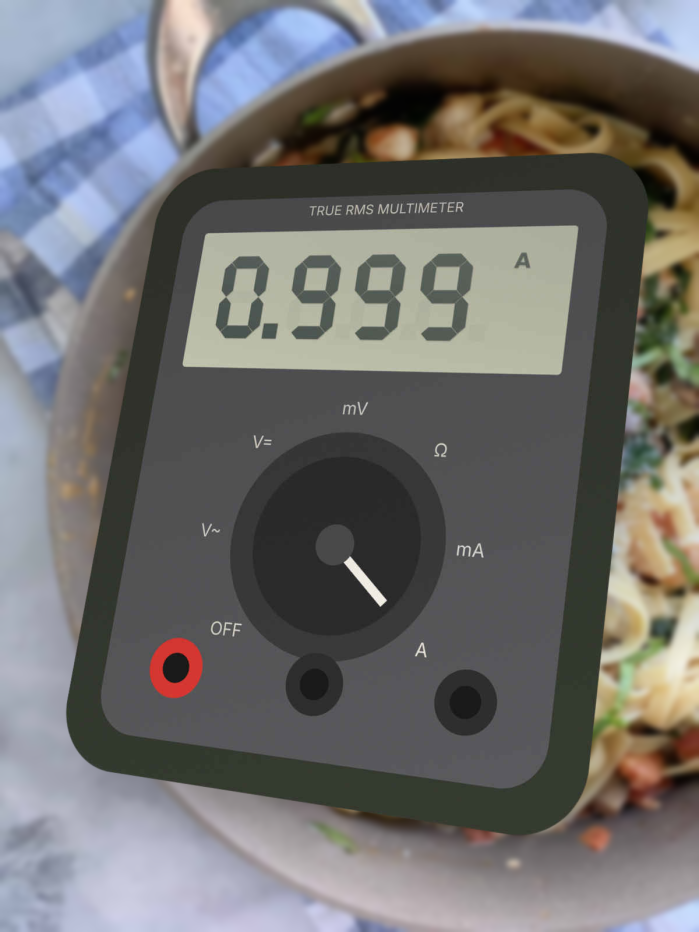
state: 0.999 A
